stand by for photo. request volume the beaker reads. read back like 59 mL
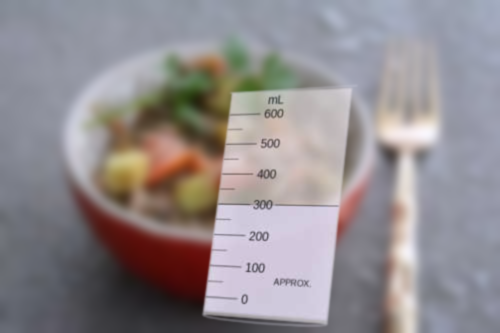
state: 300 mL
